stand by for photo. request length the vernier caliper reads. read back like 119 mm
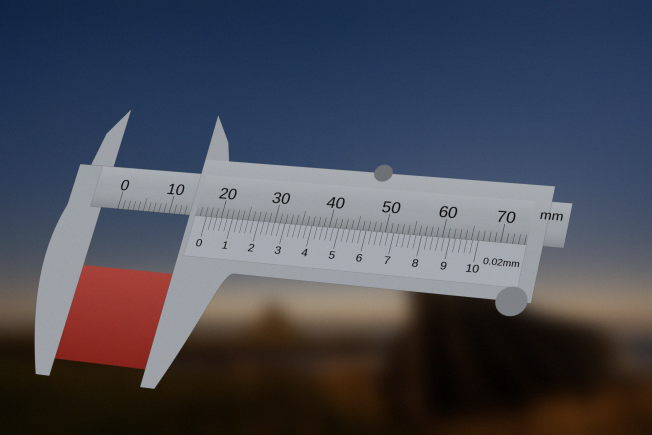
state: 17.2 mm
